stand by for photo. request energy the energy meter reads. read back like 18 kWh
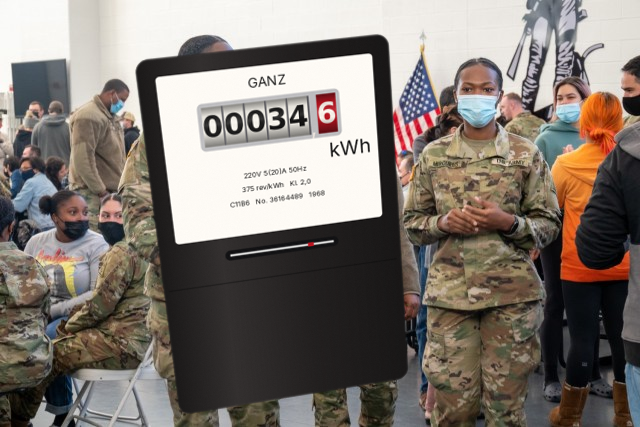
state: 34.6 kWh
